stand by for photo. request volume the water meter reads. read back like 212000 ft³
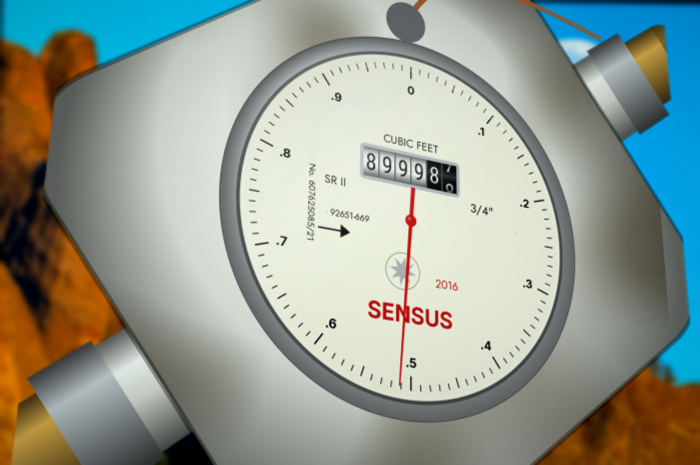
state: 899987.51 ft³
